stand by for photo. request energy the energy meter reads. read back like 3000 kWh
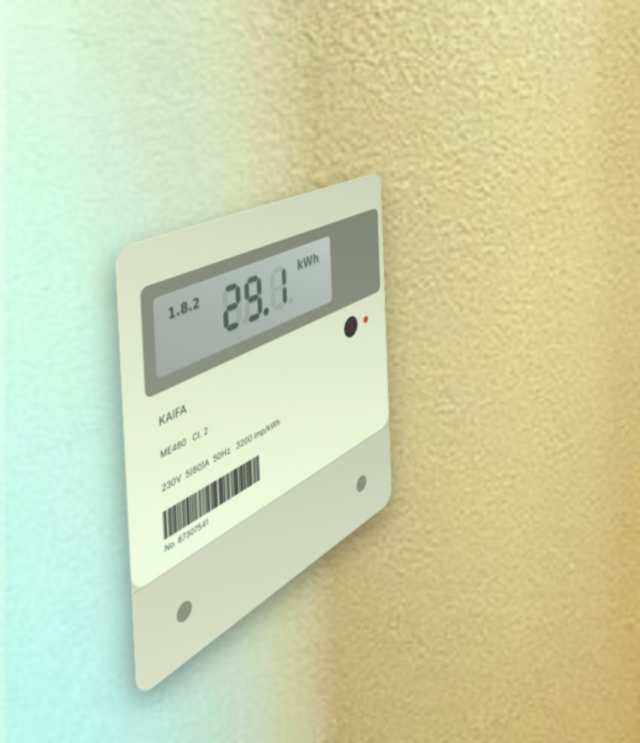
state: 29.1 kWh
